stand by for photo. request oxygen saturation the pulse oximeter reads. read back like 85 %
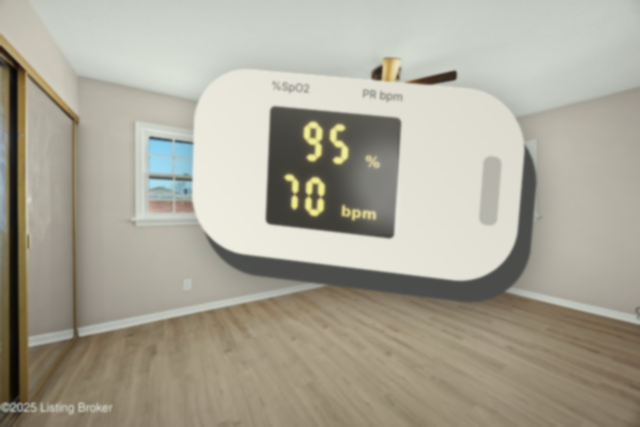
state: 95 %
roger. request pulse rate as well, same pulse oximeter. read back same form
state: 70 bpm
